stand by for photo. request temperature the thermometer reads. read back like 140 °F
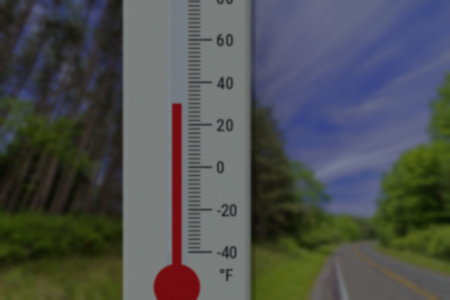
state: 30 °F
